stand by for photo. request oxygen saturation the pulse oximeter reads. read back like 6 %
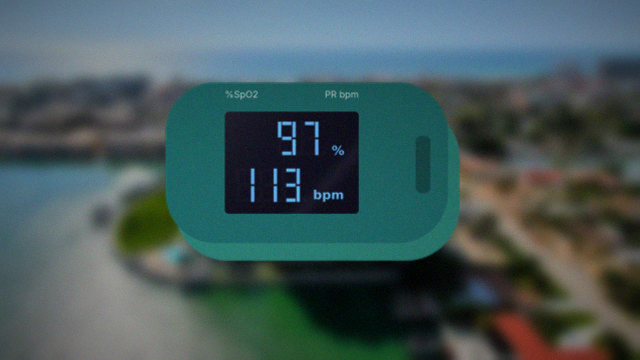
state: 97 %
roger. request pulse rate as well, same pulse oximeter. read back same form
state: 113 bpm
